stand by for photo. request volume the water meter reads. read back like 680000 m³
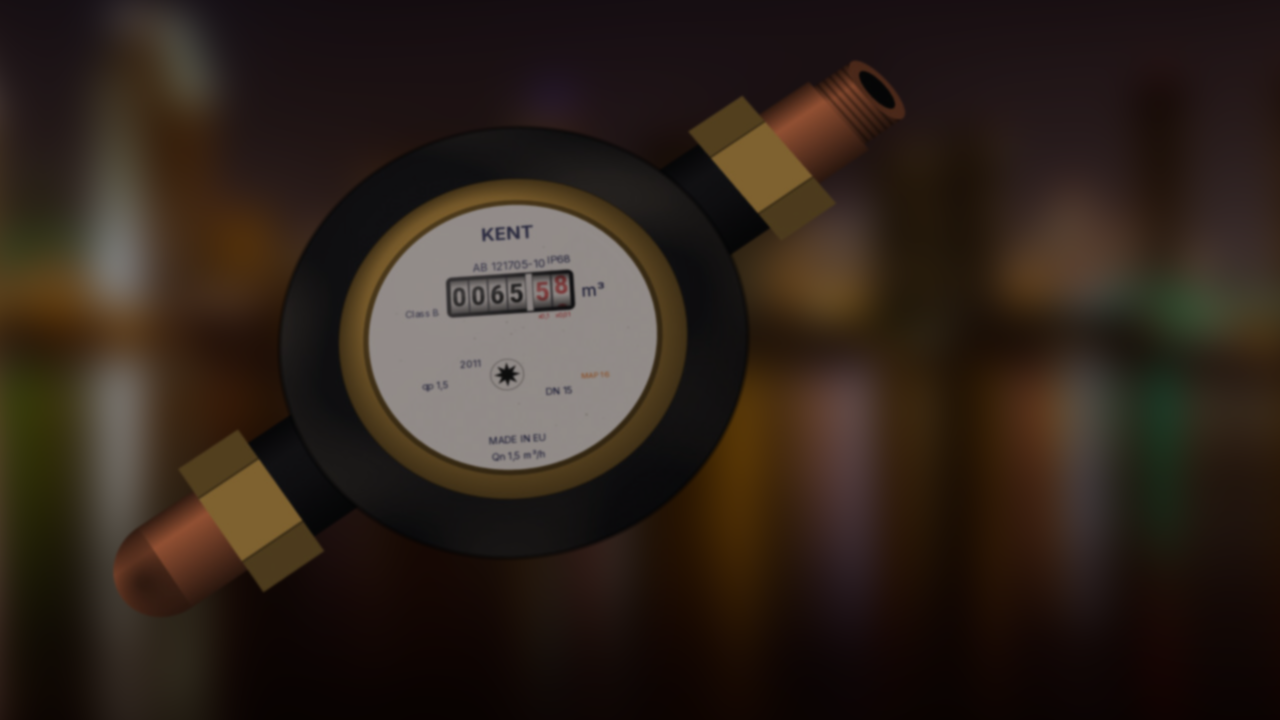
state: 65.58 m³
